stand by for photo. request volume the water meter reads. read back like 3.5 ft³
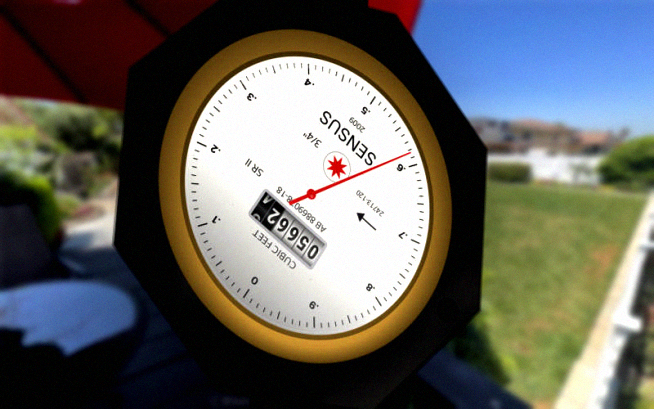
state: 56623.58 ft³
